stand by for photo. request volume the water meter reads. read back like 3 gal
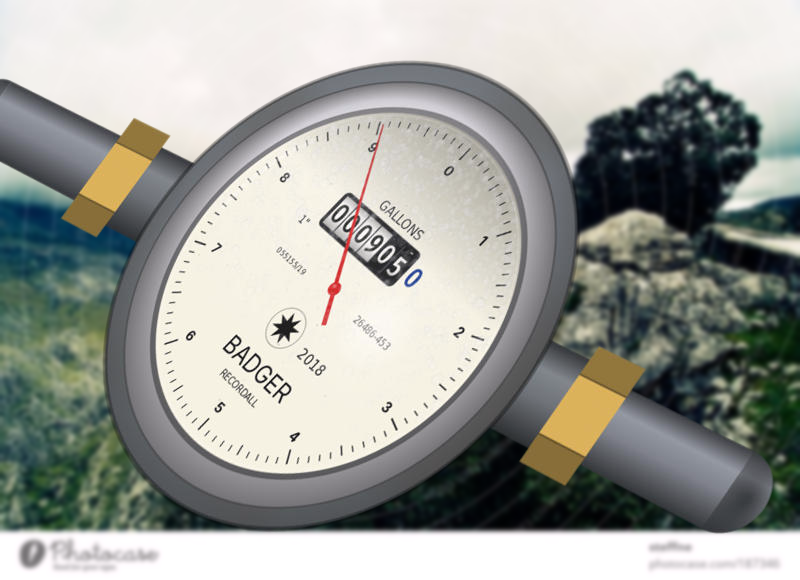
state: 9049.0 gal
